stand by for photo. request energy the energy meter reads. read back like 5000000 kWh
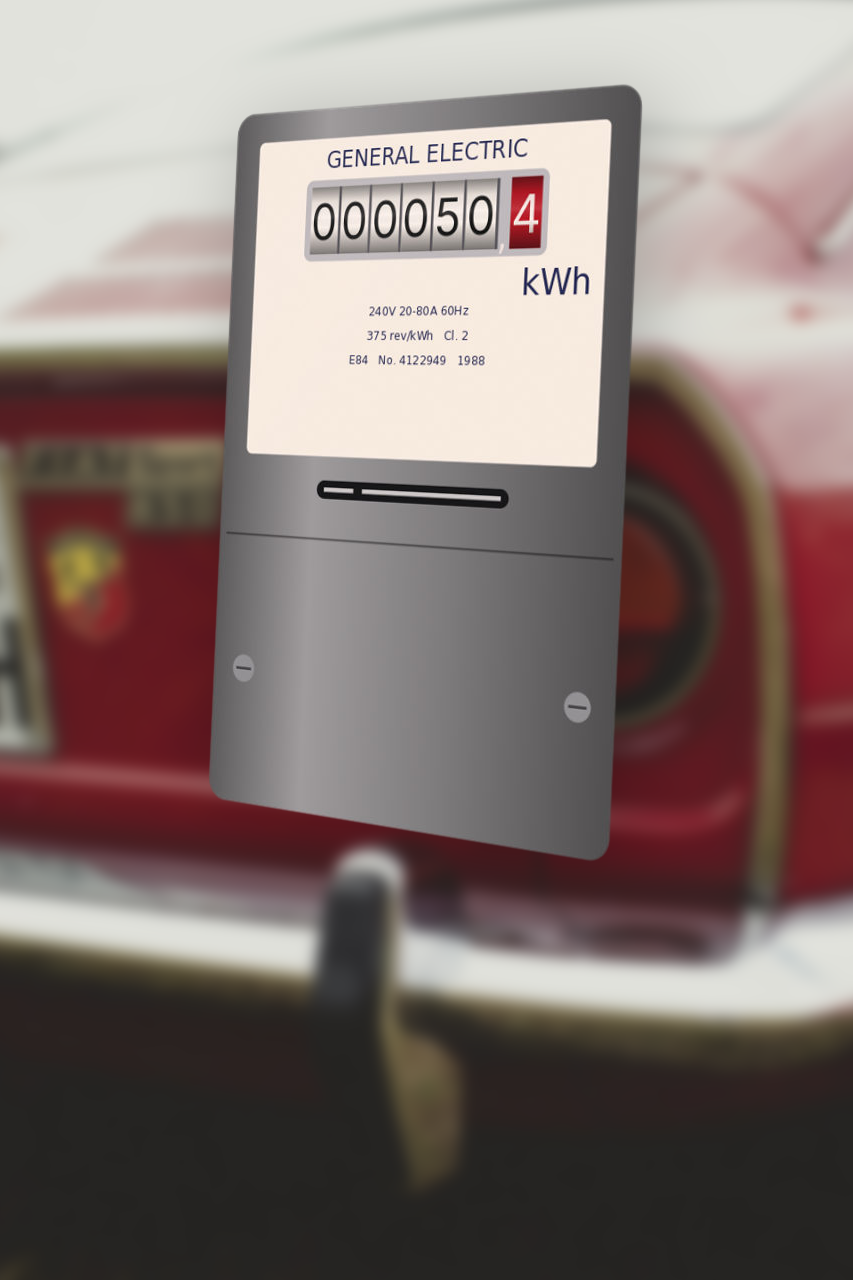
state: 50.4 kWh
